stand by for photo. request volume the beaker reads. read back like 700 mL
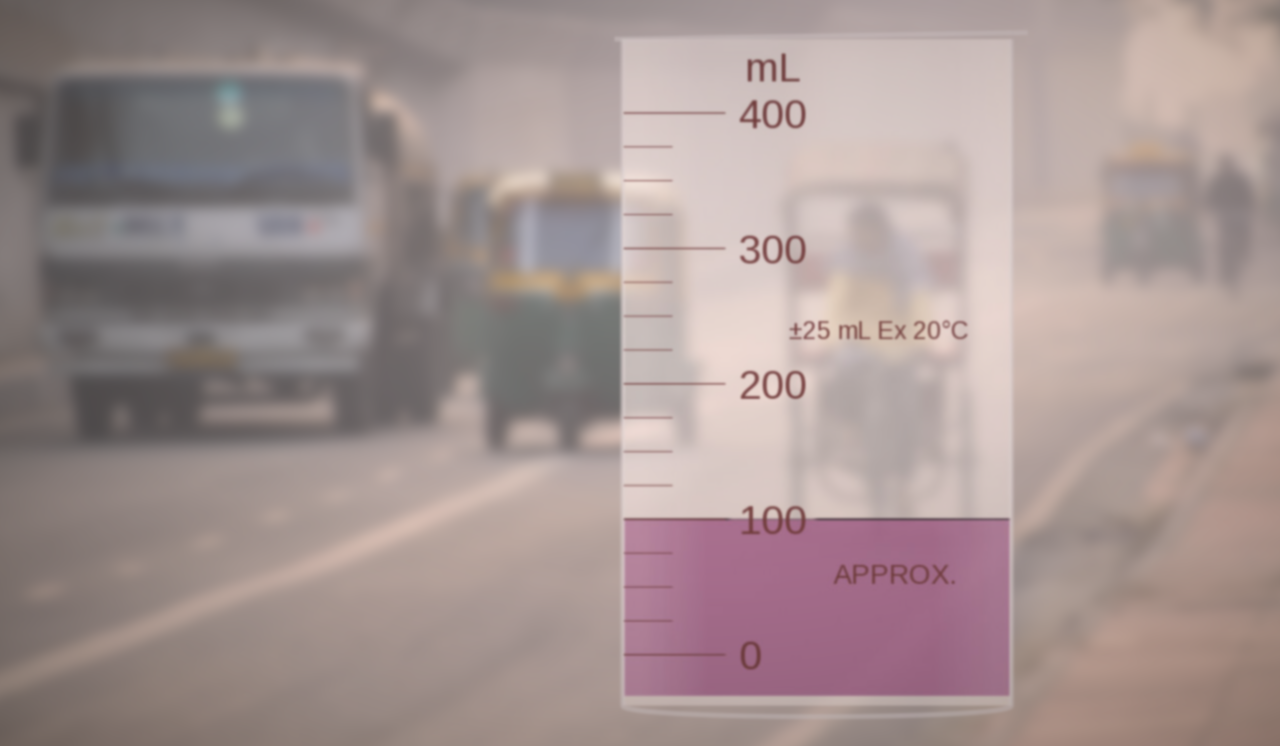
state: 100 mL
